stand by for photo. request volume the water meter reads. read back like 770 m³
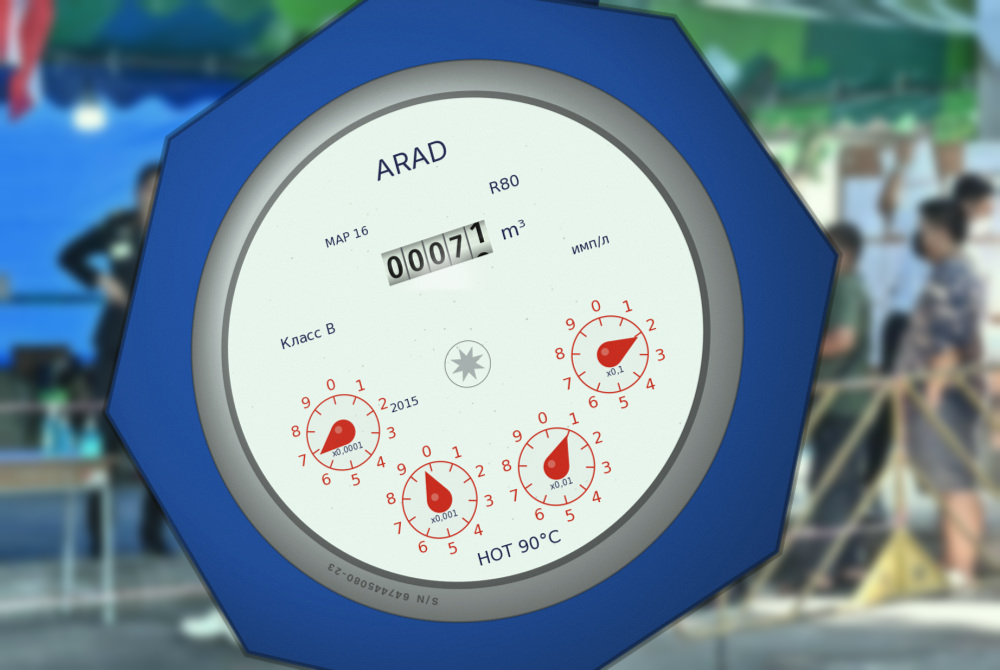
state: 71.2096 m³
